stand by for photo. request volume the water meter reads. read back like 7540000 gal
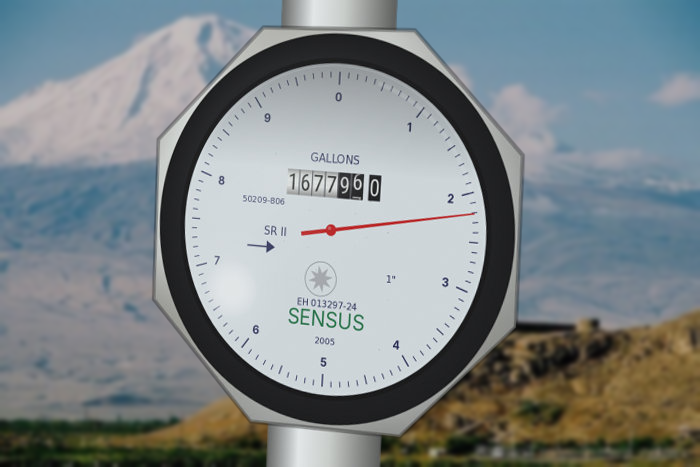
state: 1677962.2 gal
